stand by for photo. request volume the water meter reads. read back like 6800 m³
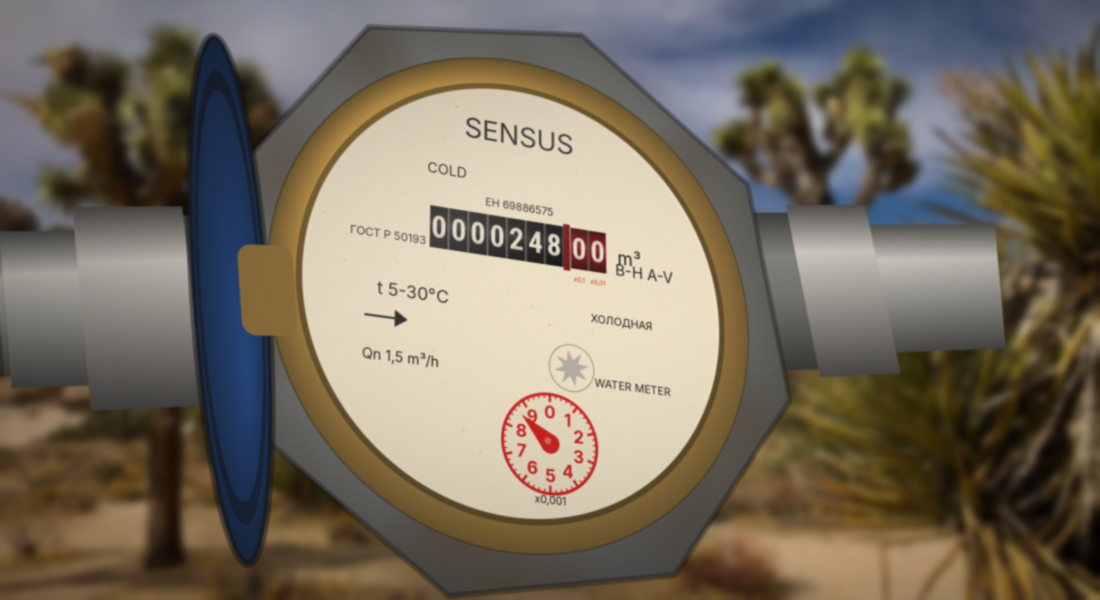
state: 248.008 m³
